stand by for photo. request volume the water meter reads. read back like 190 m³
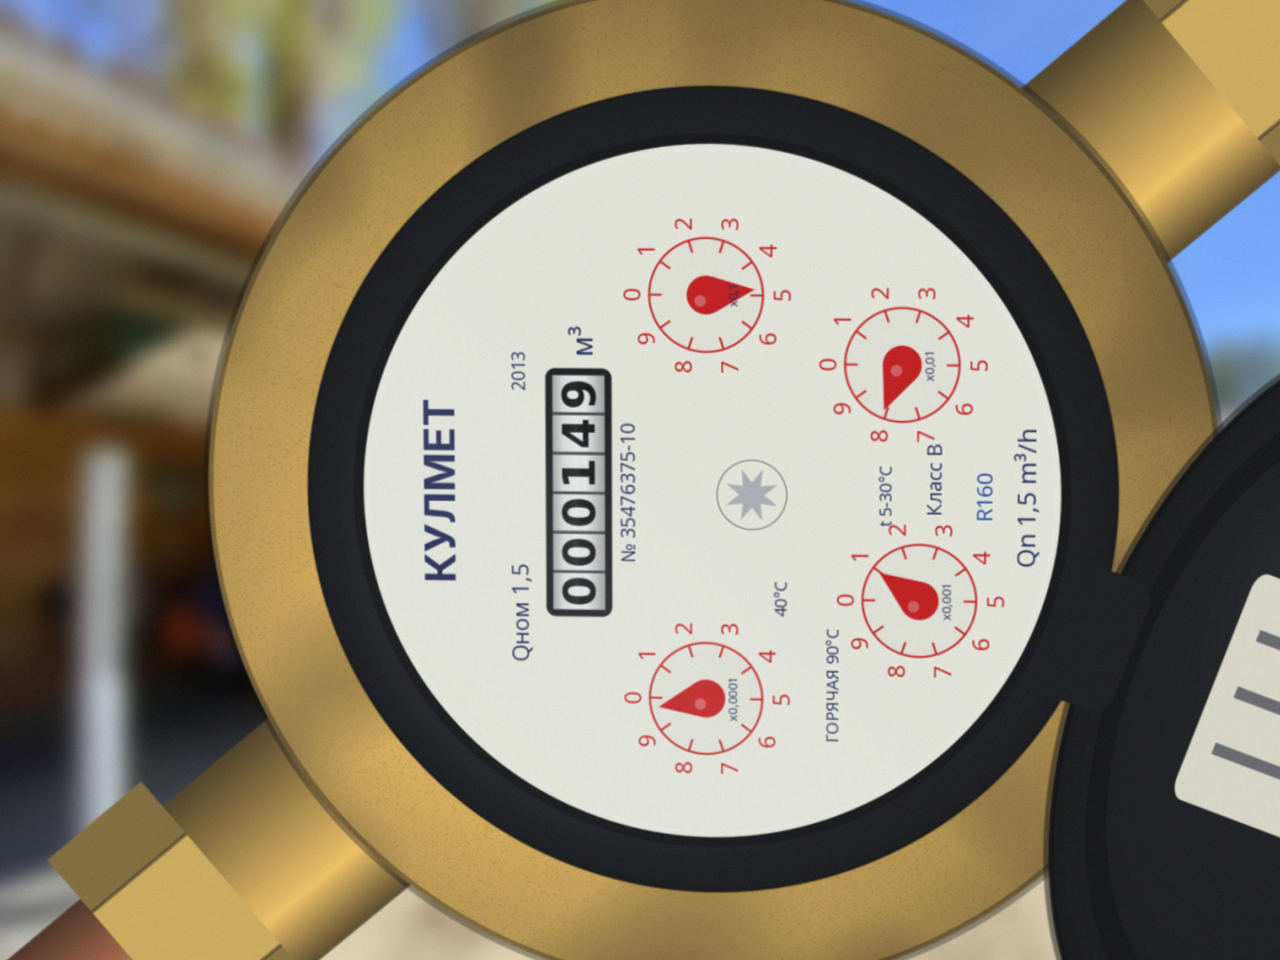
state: 149.4809 m³
